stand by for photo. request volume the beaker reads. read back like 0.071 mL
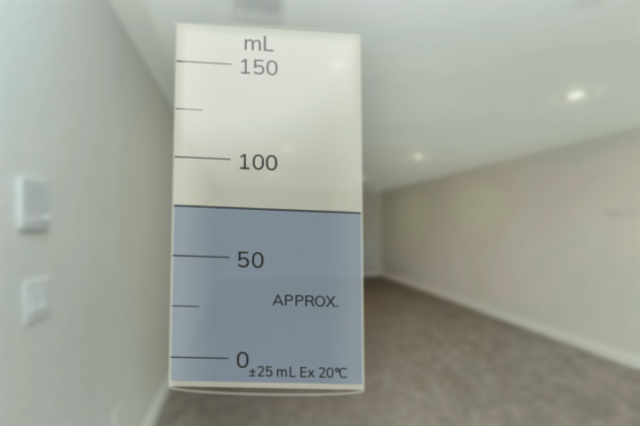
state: 75 mL
